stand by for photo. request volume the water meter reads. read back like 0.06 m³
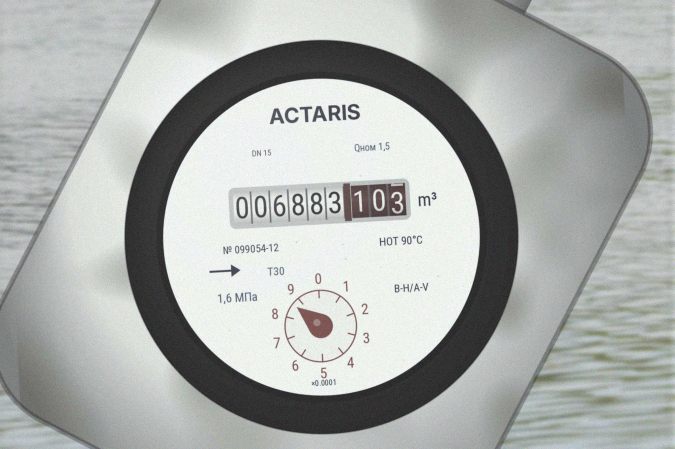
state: 6883.1028 m³
